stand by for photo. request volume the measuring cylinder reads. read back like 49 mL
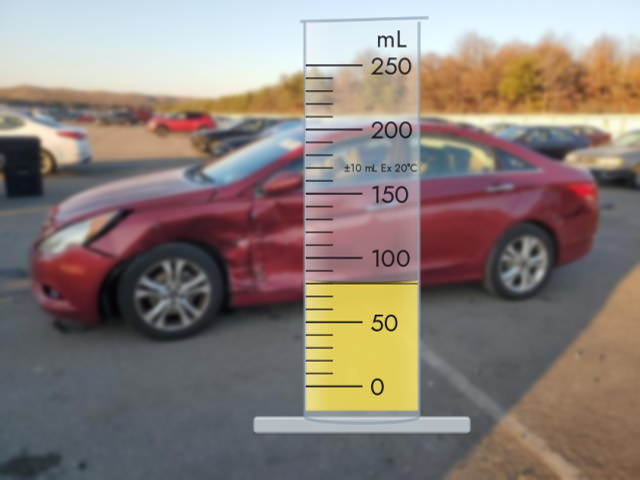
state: 80 mL
